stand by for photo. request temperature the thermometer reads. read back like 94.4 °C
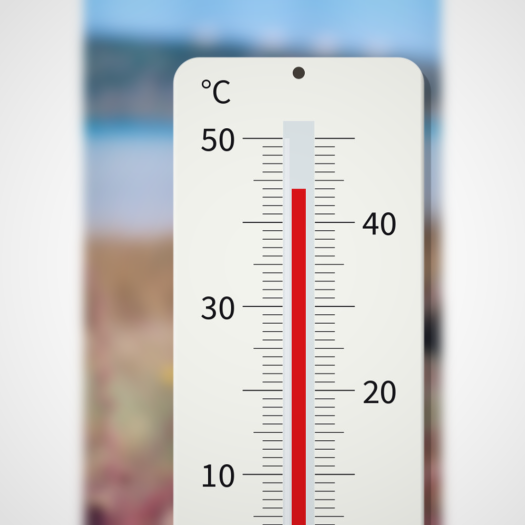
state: 44 °C
